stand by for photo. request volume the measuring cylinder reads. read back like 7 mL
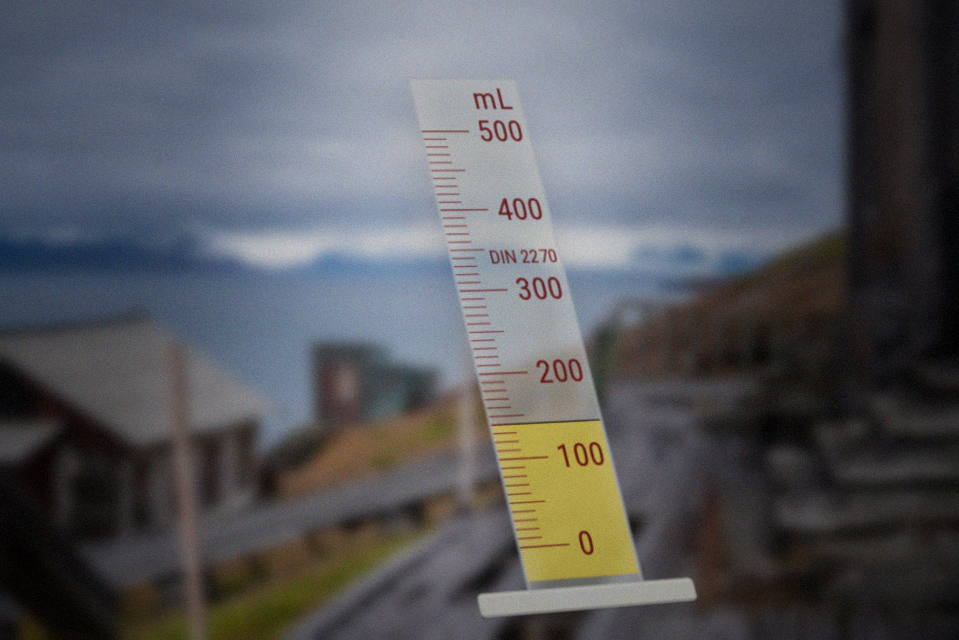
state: 140 mL
